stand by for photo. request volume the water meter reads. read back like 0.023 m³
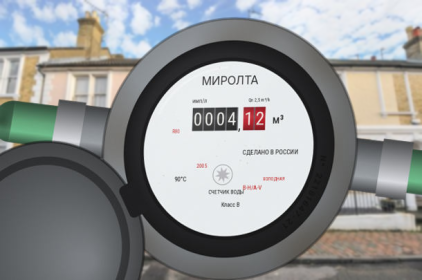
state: 4.12 m³
